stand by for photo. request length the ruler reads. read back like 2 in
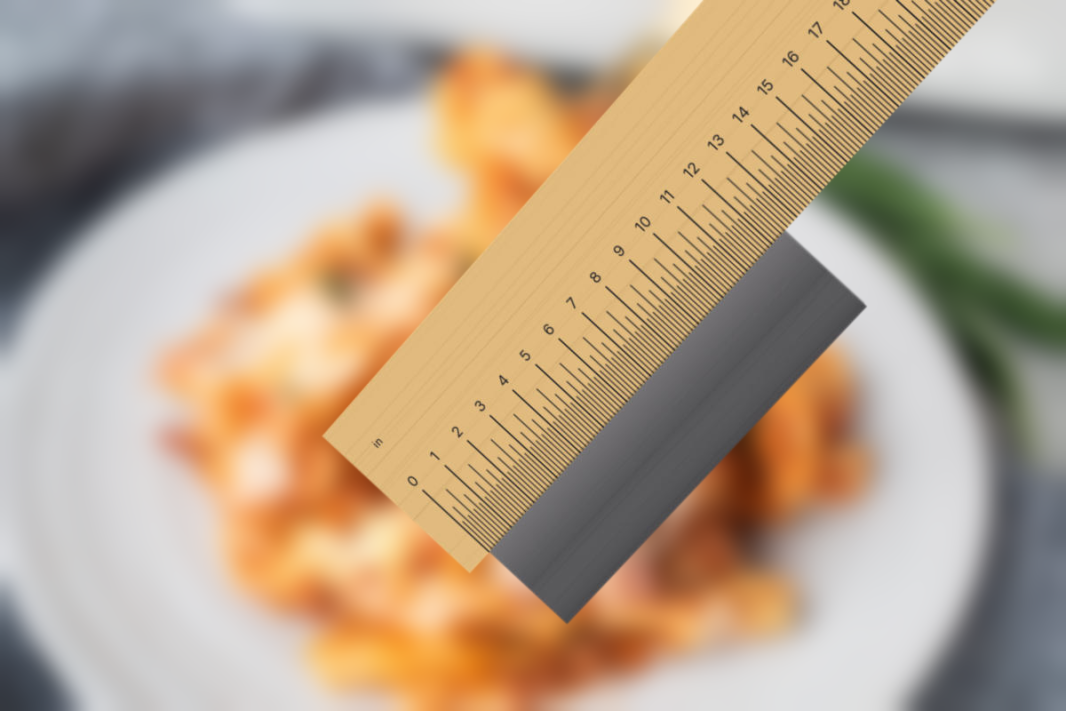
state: 12.5 in
